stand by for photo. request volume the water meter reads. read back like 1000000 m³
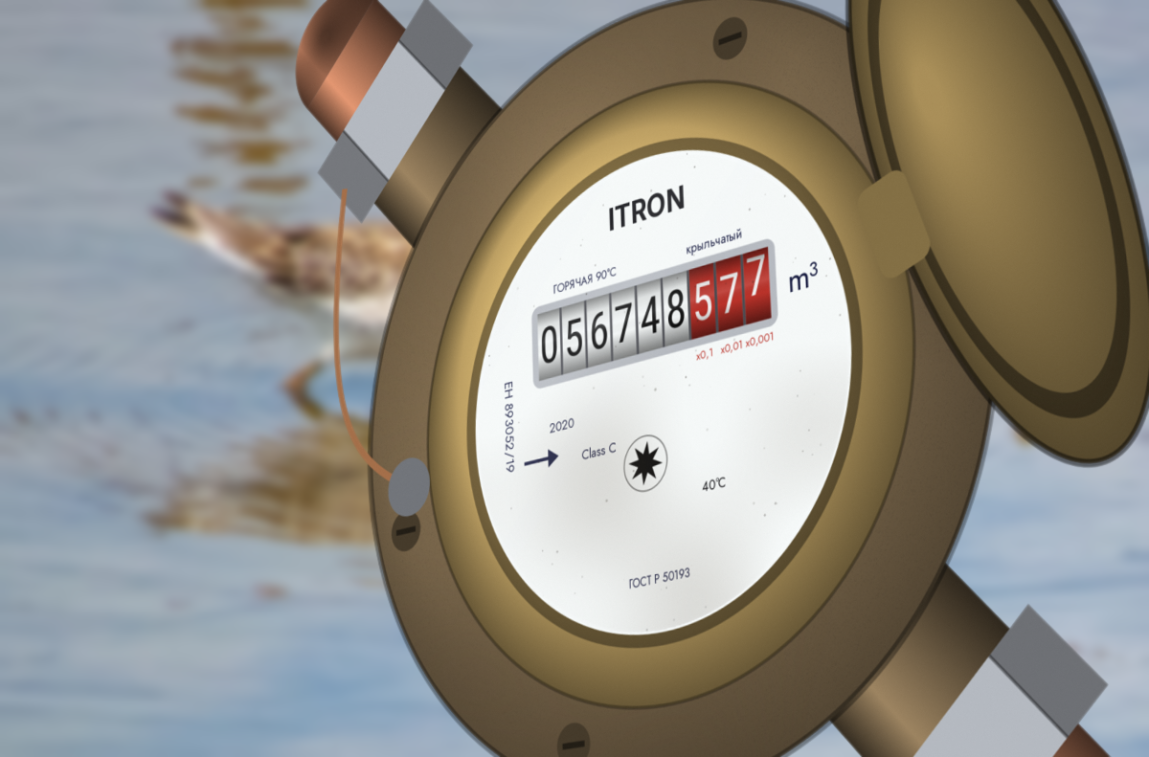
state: 56748.577 m³
